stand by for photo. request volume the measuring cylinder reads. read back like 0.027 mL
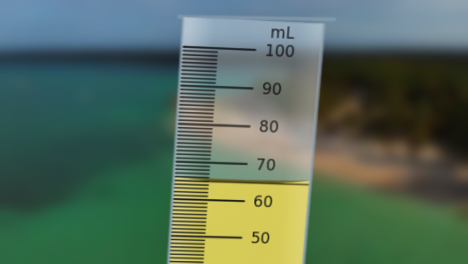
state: 65 mL
